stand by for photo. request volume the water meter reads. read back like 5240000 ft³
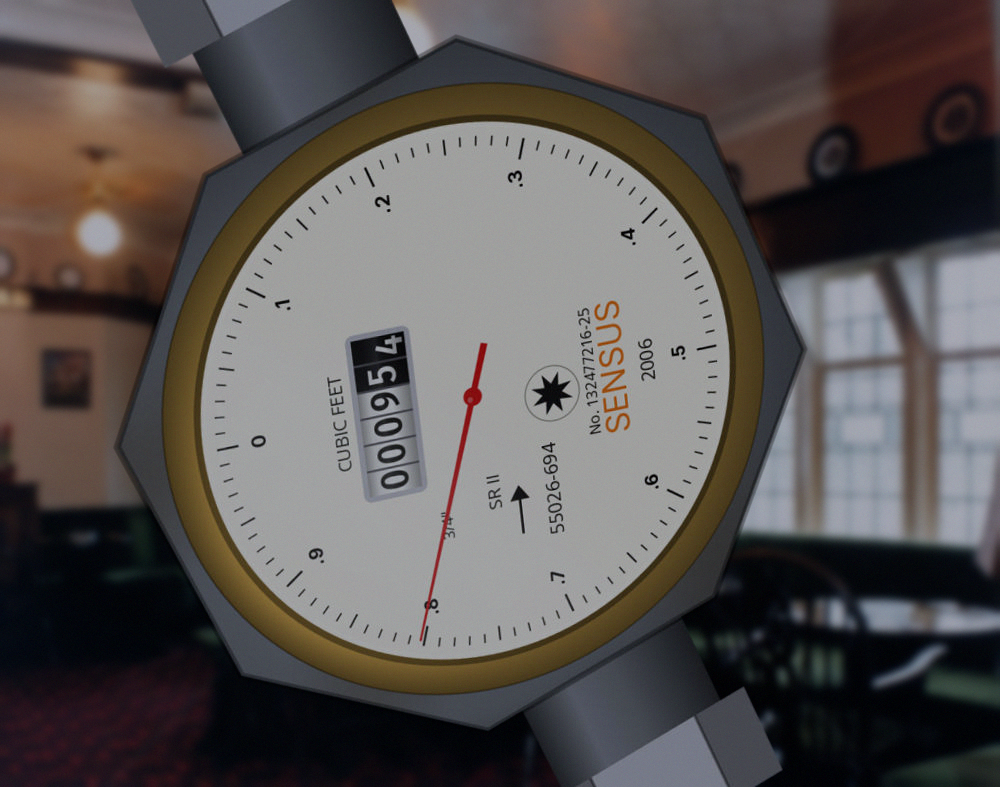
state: 953.80 ft³
